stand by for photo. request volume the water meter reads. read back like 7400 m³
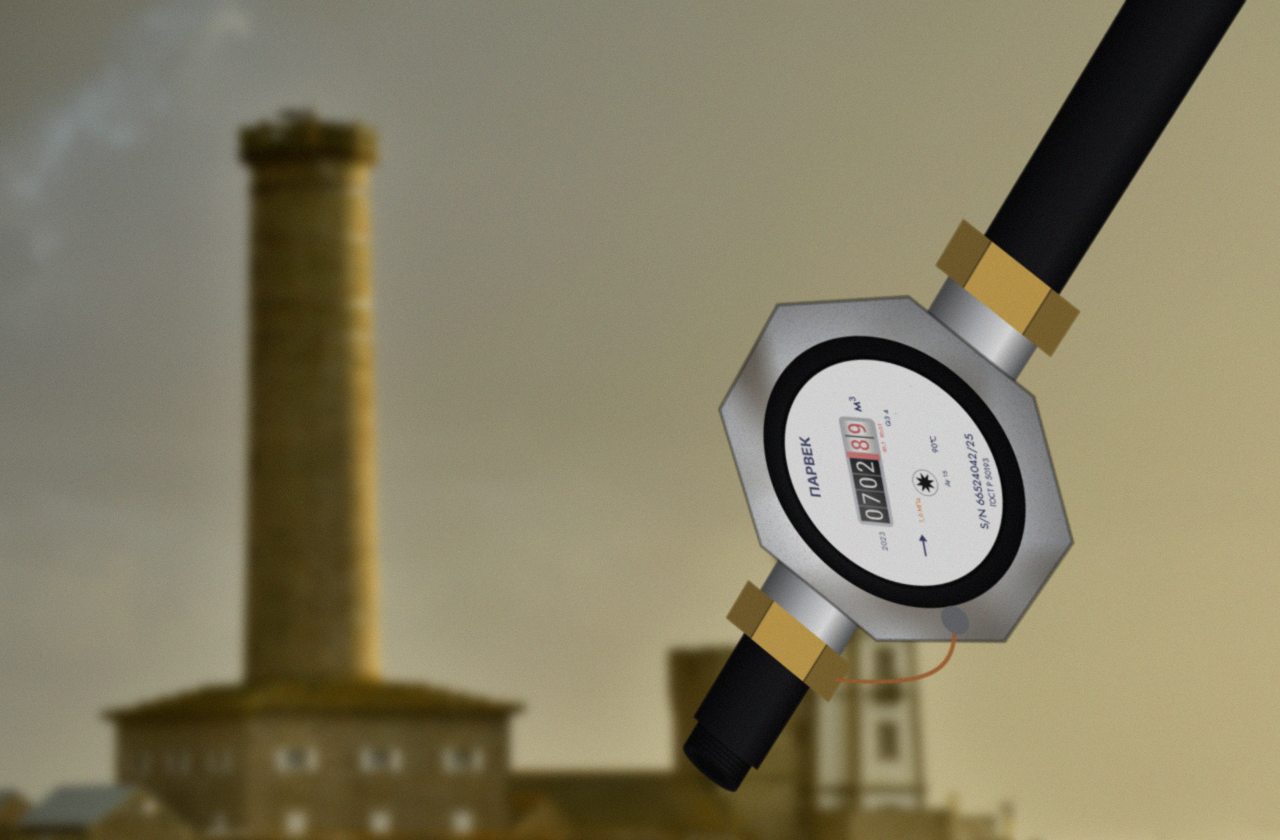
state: 702.89 m³
